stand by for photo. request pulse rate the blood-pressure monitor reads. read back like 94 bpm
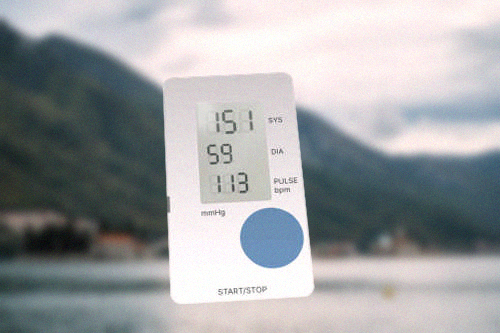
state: 113 bpm
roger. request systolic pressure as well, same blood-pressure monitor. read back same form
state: 151 mmHg
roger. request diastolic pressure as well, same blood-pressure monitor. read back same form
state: 59 mmHg
